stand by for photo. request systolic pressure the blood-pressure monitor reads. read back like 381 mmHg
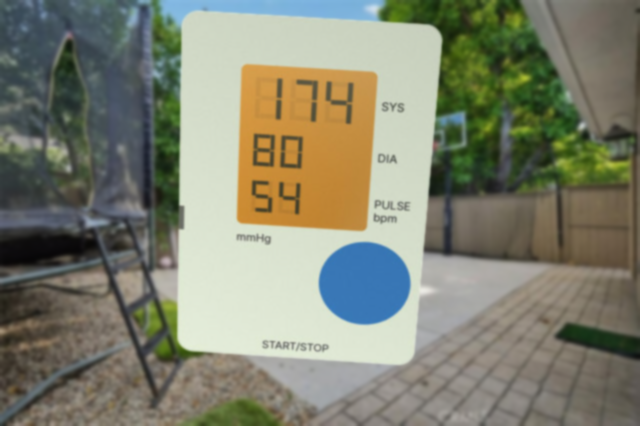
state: 174 mmHg
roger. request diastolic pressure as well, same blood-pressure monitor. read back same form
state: 80 mmHg
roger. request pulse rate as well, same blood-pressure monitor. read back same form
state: 54 bpm
